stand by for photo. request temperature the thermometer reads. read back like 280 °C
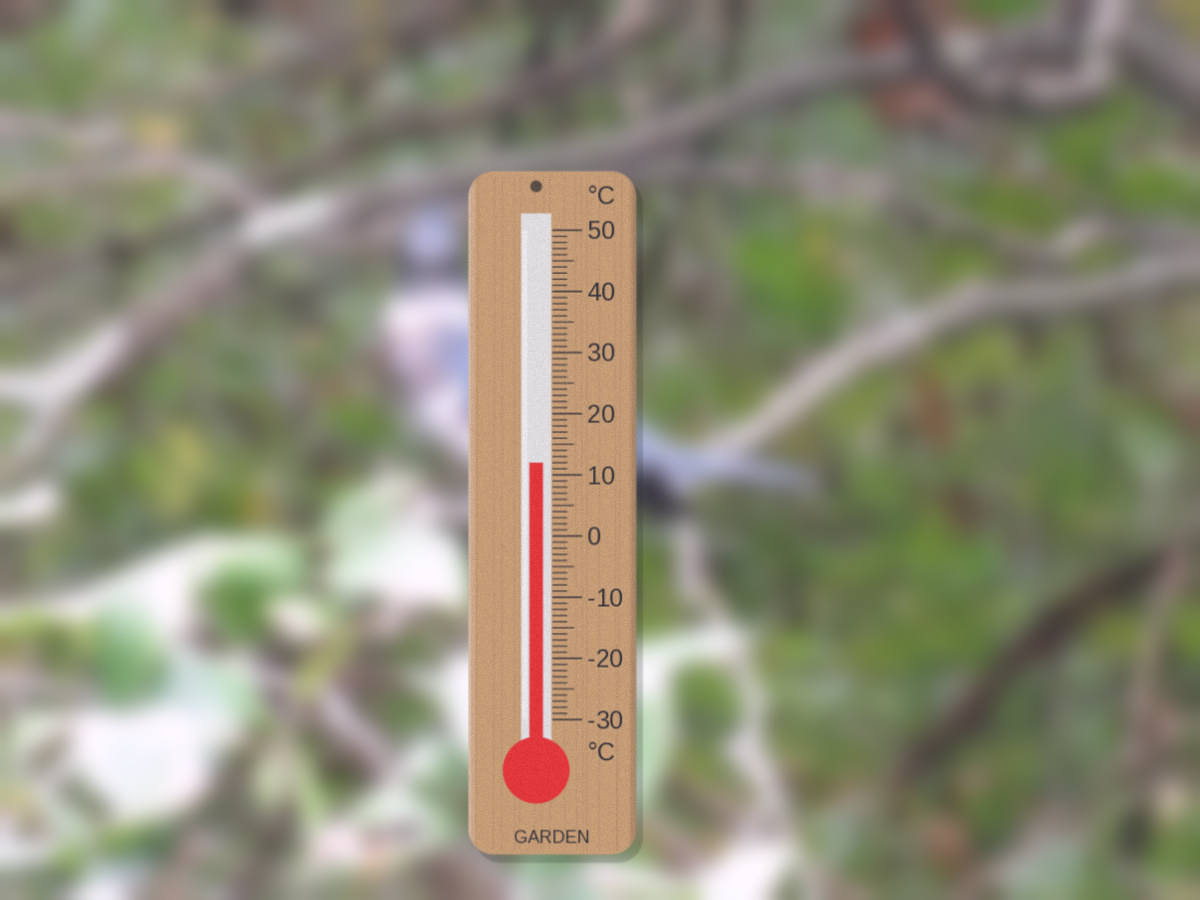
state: 12 °C
